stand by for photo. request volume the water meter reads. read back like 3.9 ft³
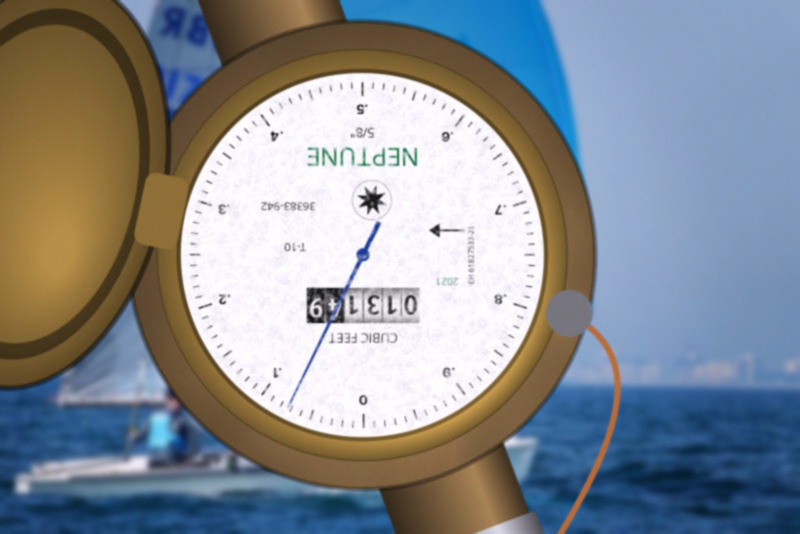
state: 13149.07 ft³
